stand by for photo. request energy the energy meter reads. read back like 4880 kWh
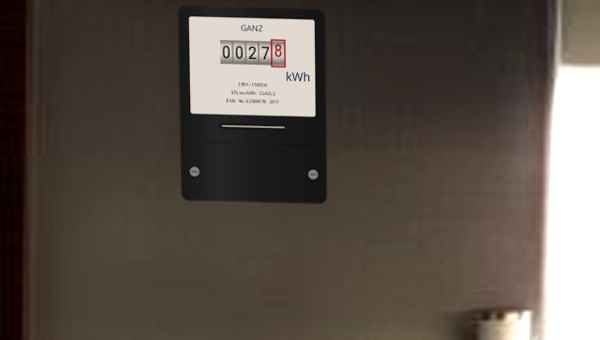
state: 27.8 kWh
